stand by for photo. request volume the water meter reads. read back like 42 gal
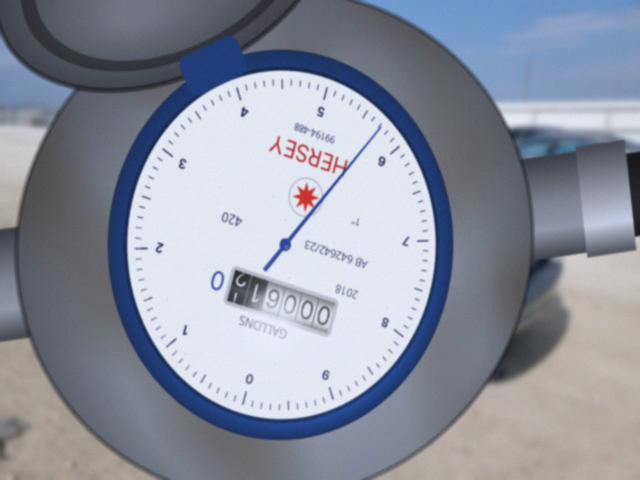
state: 6115.7 gal
